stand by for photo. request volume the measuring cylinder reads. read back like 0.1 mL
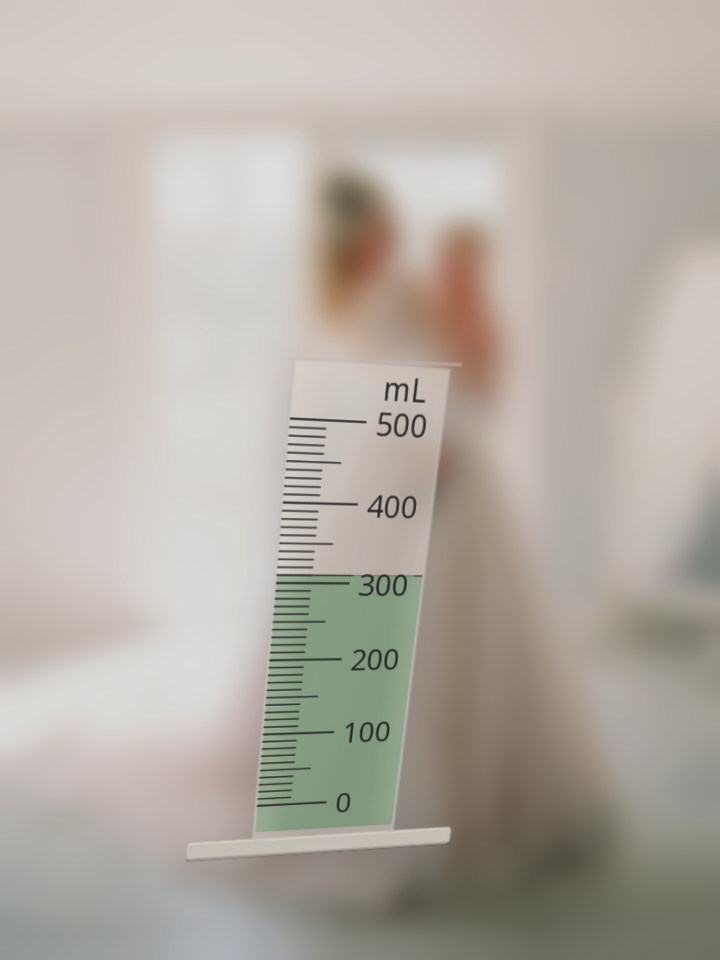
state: 310 mL
